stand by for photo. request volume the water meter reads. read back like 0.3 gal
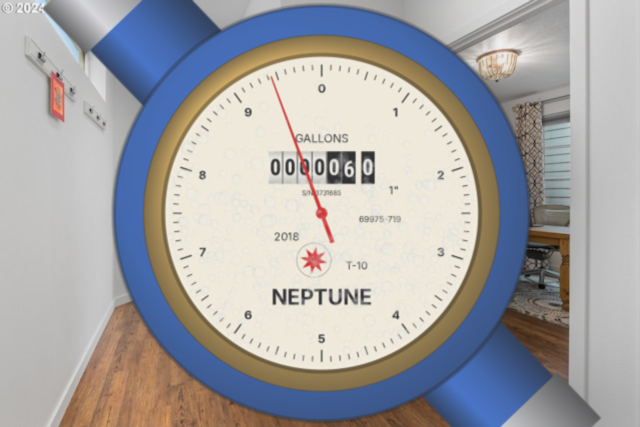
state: 59.4 gal
